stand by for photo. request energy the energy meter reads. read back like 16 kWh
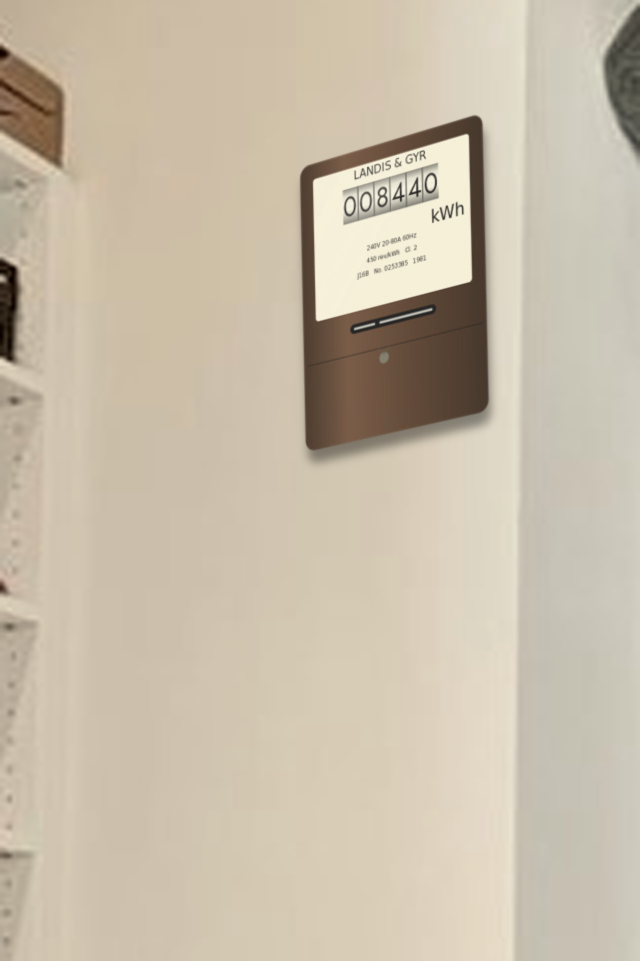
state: 8440 kWh
